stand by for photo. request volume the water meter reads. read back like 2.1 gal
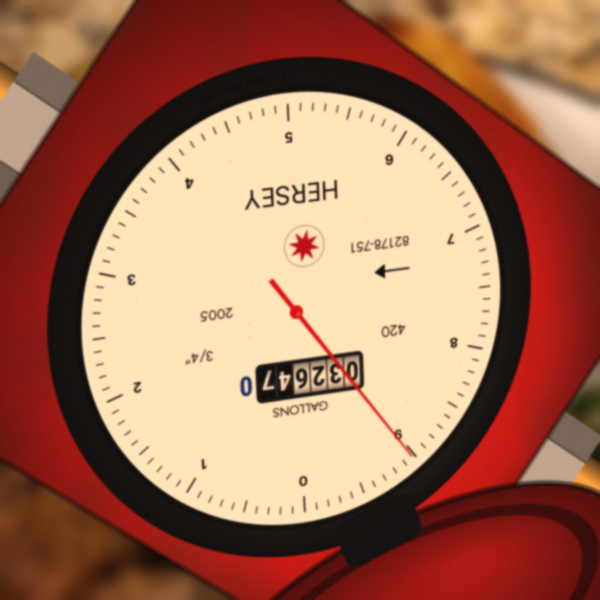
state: 326469.0 gal
